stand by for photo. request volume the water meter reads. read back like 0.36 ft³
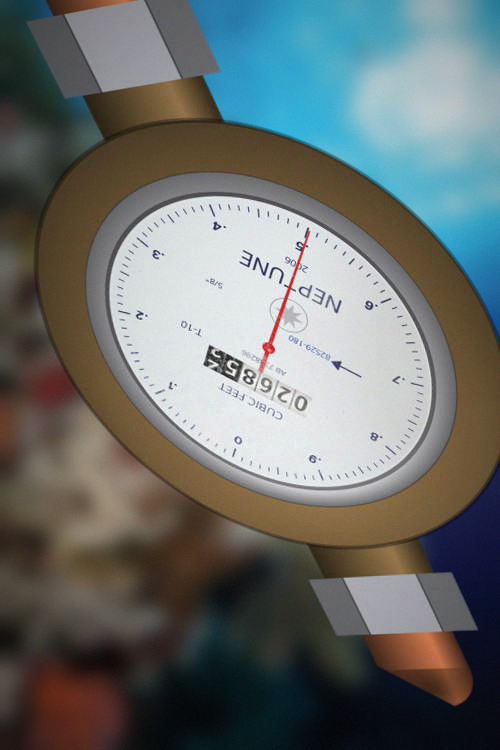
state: 26852.50 ft³
